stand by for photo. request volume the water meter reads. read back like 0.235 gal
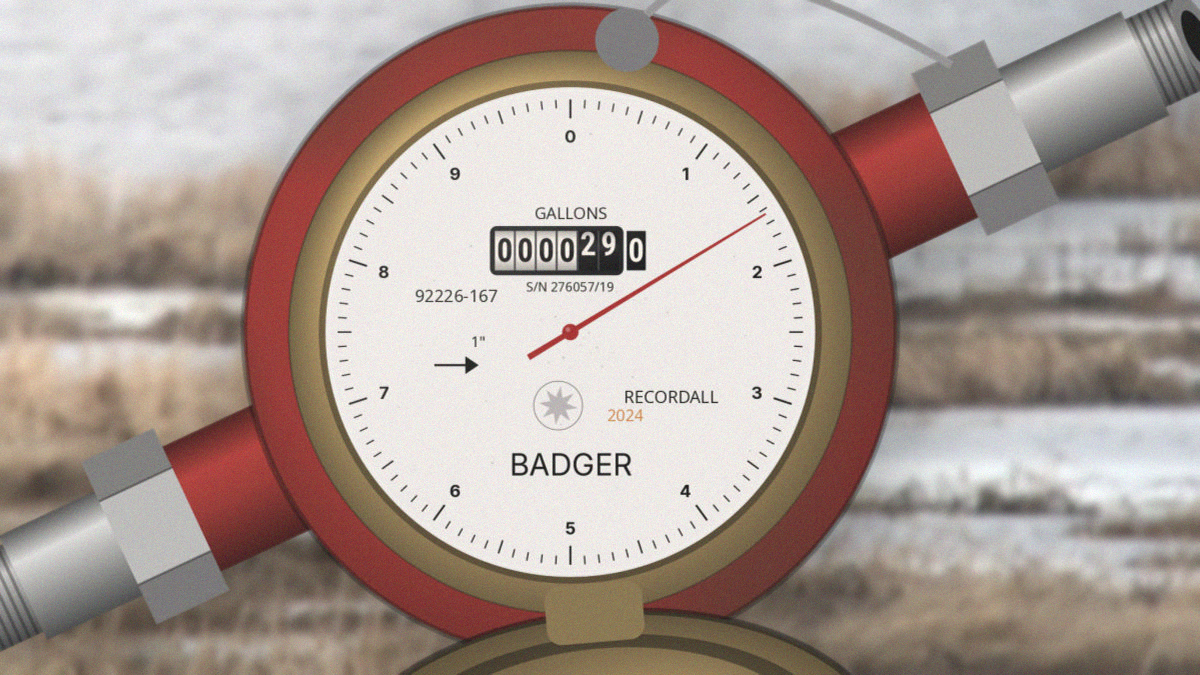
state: 291.6 gal
